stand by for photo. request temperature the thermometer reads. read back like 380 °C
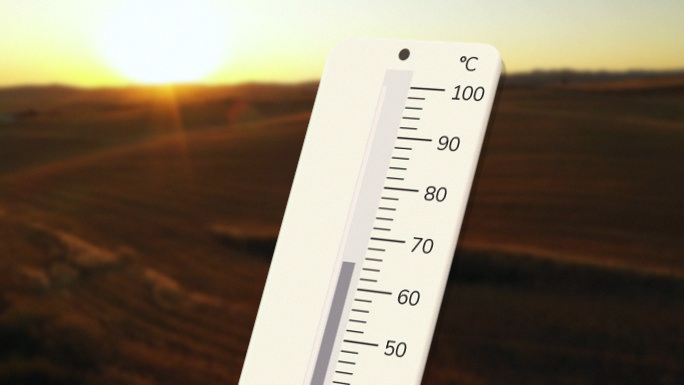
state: 65 °C
